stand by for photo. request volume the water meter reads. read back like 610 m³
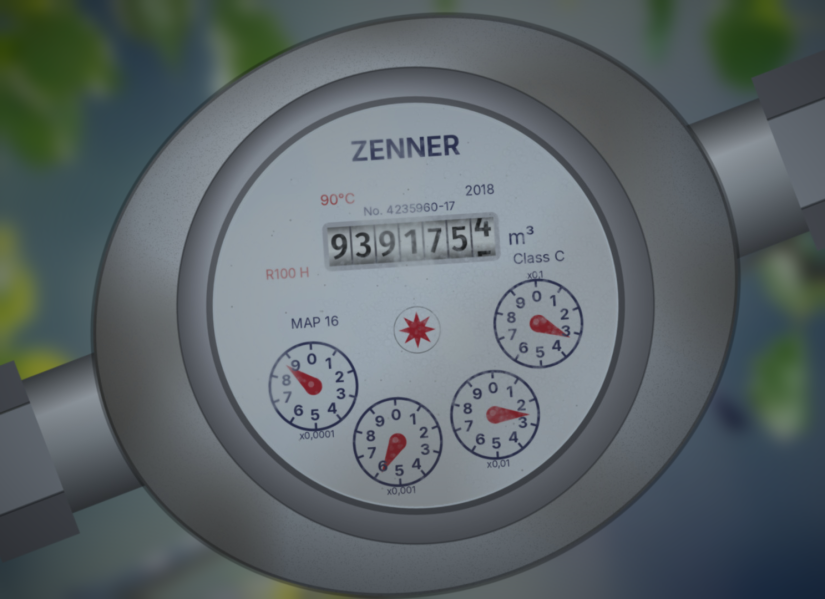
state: 9391754.3258 m³
